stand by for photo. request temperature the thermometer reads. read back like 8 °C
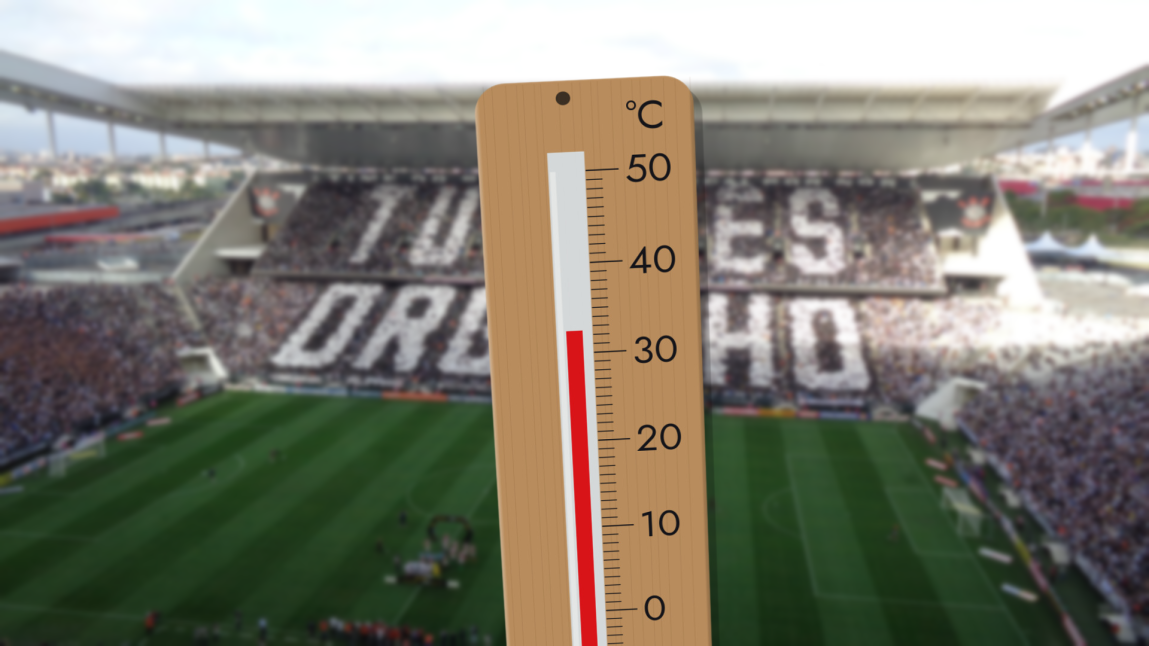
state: 32.5 °C
